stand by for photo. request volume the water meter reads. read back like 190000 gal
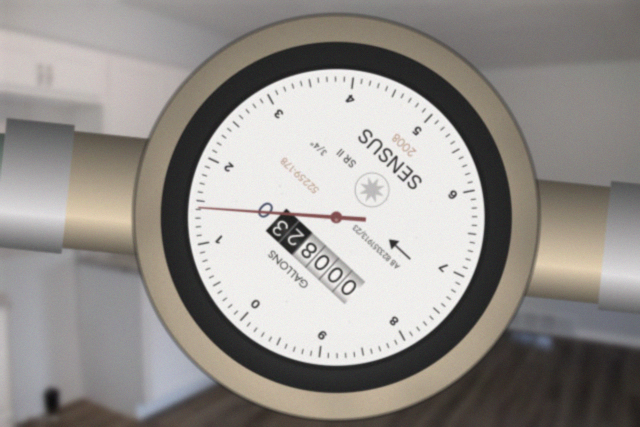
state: 8231.4 gal
